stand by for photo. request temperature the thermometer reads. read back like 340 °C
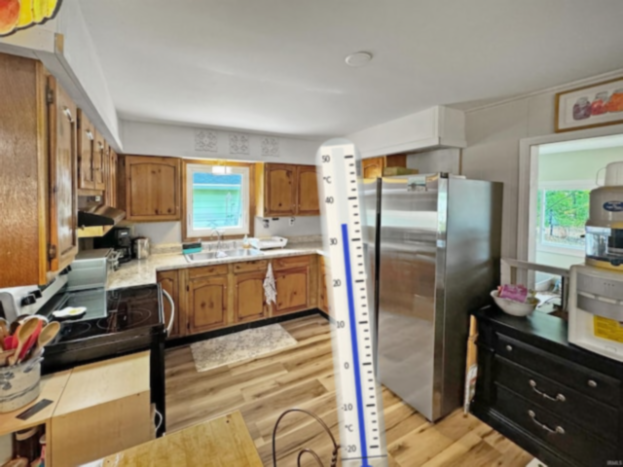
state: 34 °C
